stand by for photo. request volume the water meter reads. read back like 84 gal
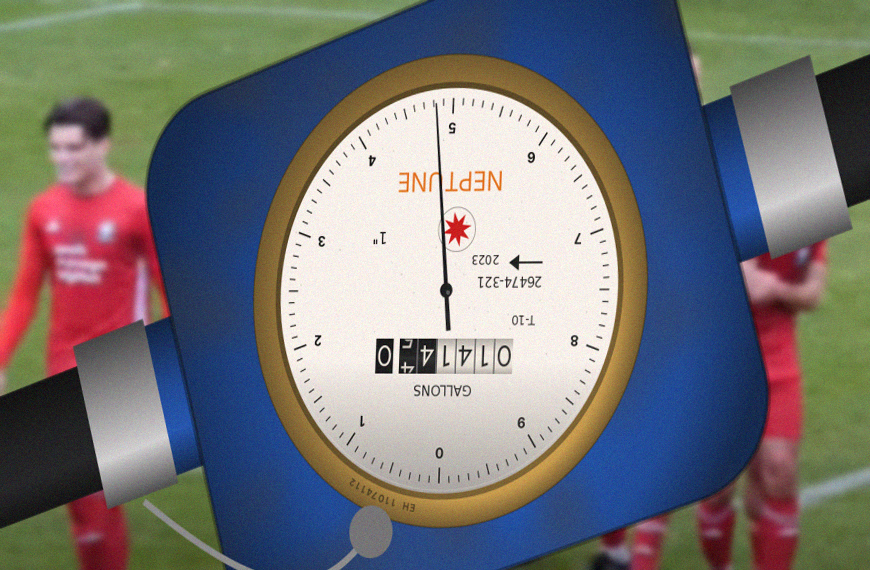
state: 141444.8 gal
